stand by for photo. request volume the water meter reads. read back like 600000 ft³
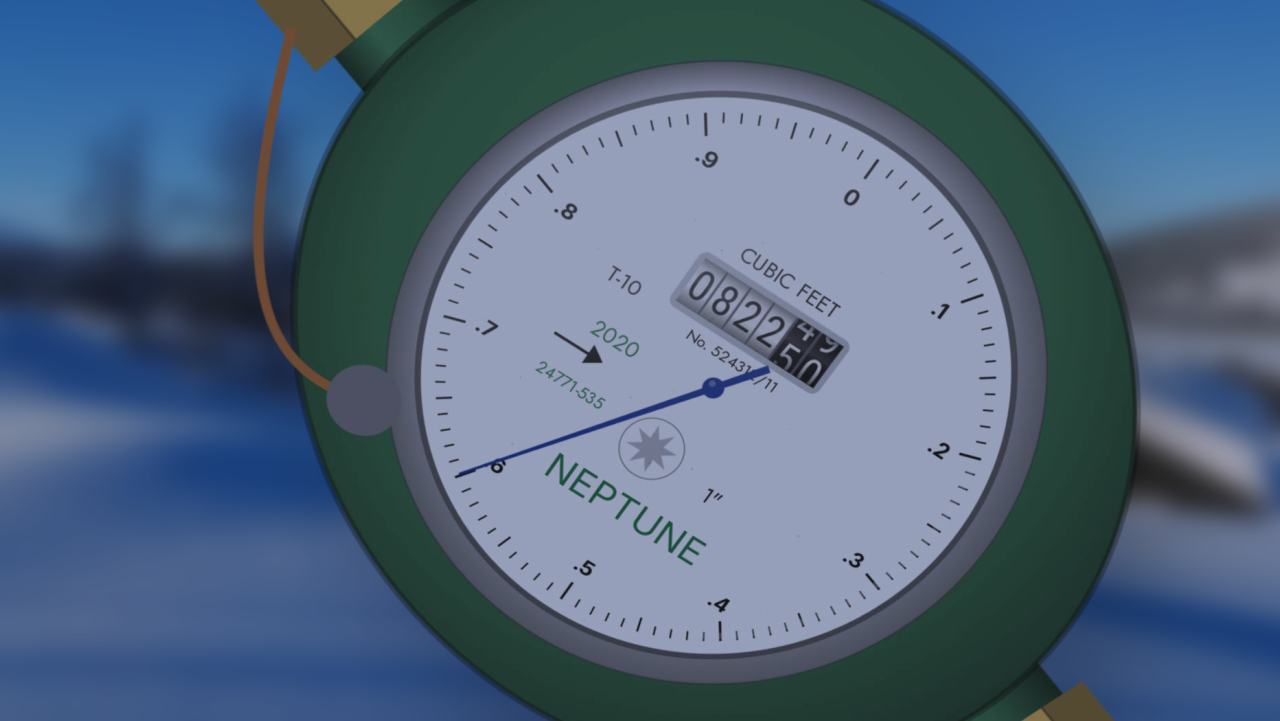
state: 82249.60 ft³
